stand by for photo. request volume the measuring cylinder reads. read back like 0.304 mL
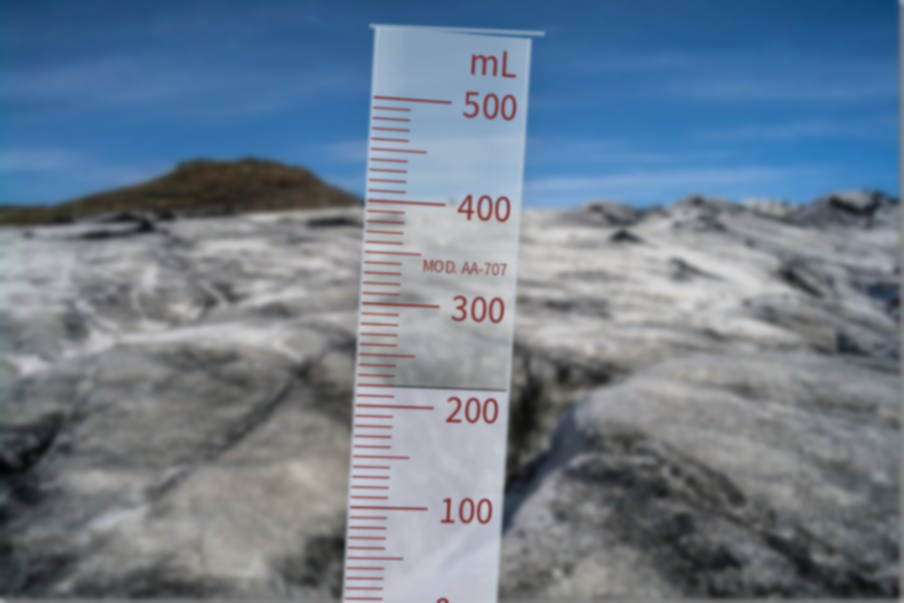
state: 220 mL
